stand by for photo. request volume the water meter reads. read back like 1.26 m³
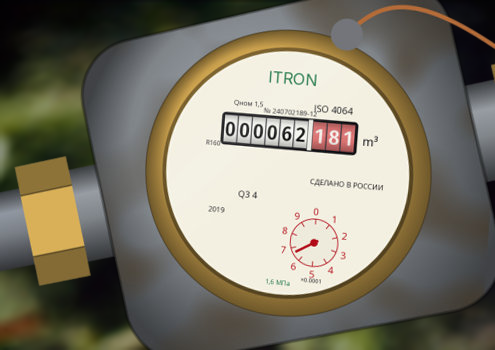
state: 62.1816 m³
